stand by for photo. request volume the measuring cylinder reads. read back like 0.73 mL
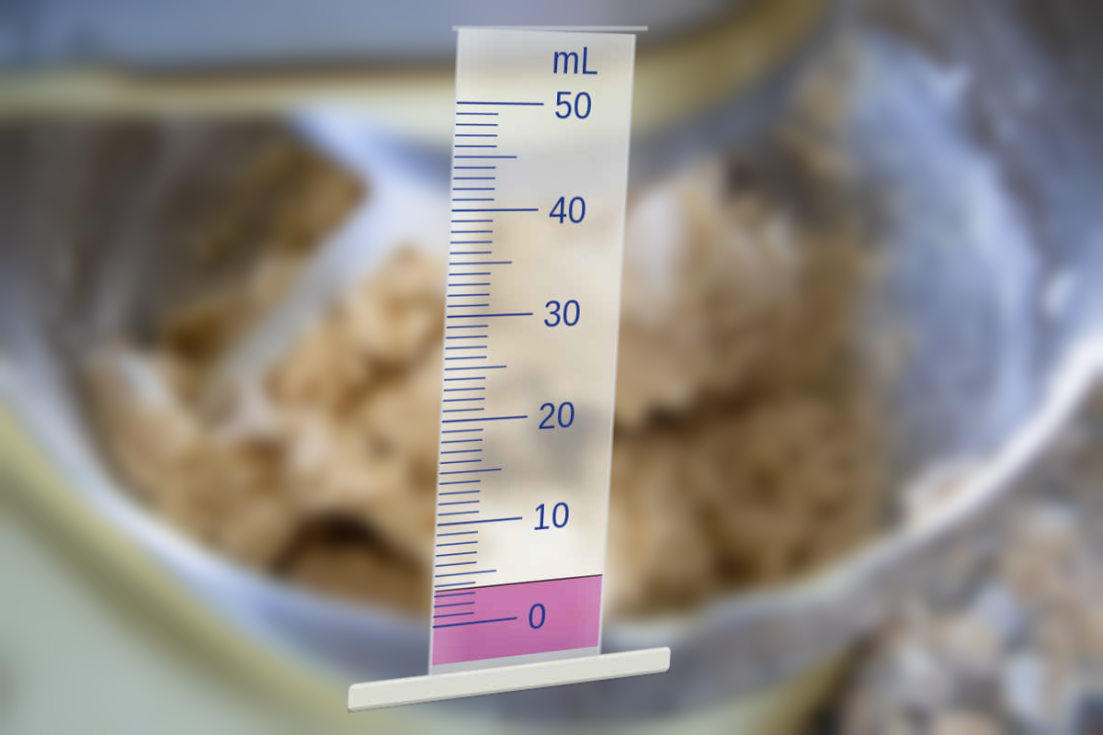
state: 3.5 mL
